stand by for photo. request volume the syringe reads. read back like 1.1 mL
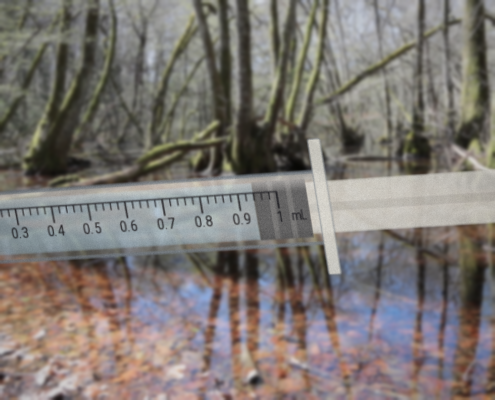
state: 0.94 mL
